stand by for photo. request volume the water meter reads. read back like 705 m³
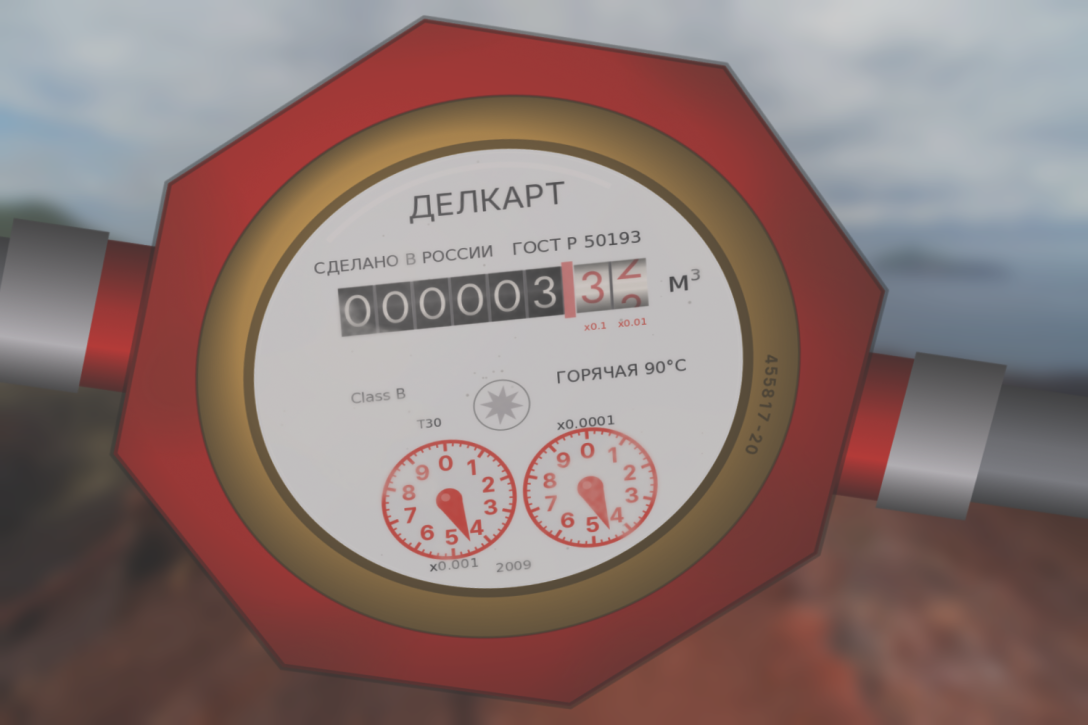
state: 3.3244 m³
